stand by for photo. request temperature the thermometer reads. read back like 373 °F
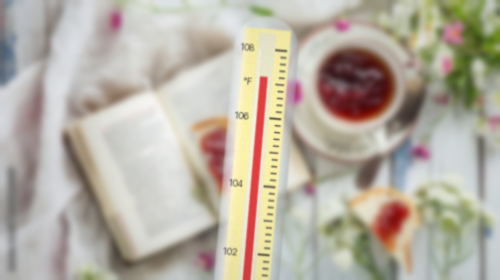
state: 107.2 °F
